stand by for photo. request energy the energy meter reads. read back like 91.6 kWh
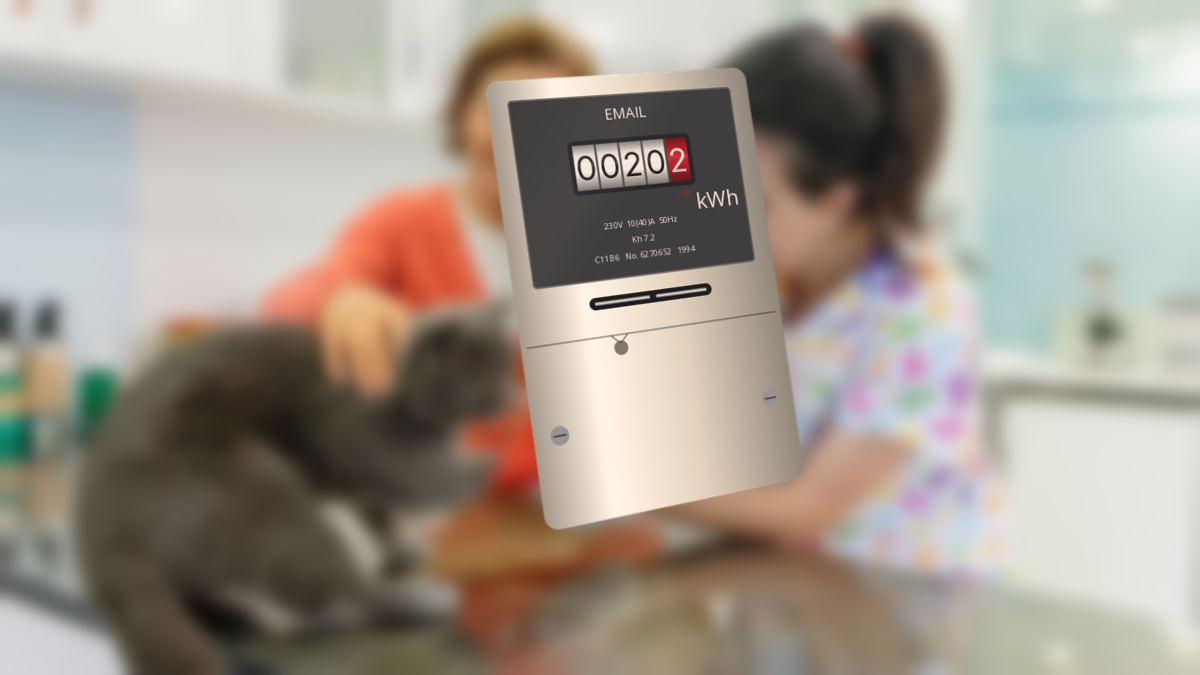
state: 20.2 kWh
